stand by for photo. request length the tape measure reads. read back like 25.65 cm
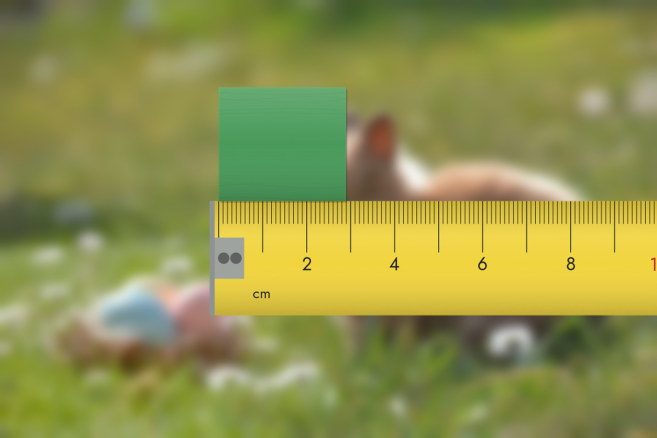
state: 2.9 cm
